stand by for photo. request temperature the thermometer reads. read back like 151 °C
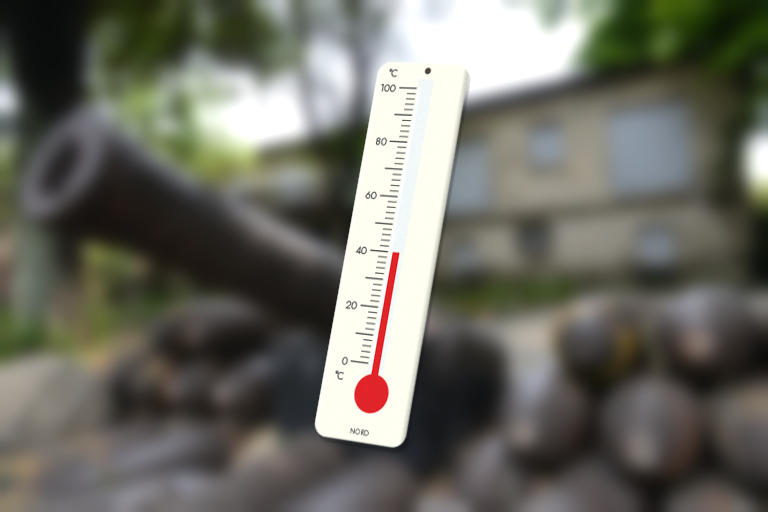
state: 40 °C
